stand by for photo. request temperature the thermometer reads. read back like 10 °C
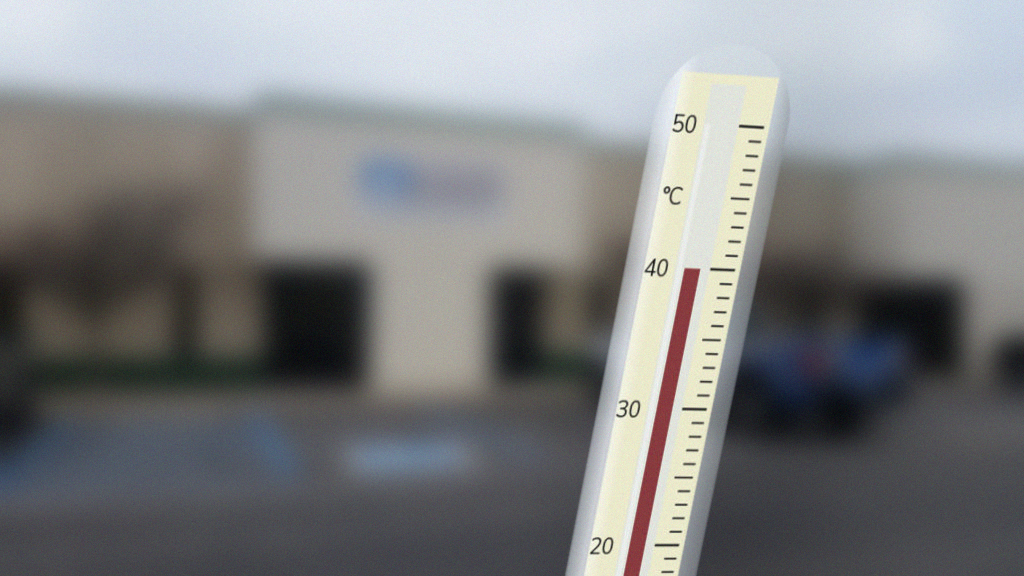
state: 40 °C
